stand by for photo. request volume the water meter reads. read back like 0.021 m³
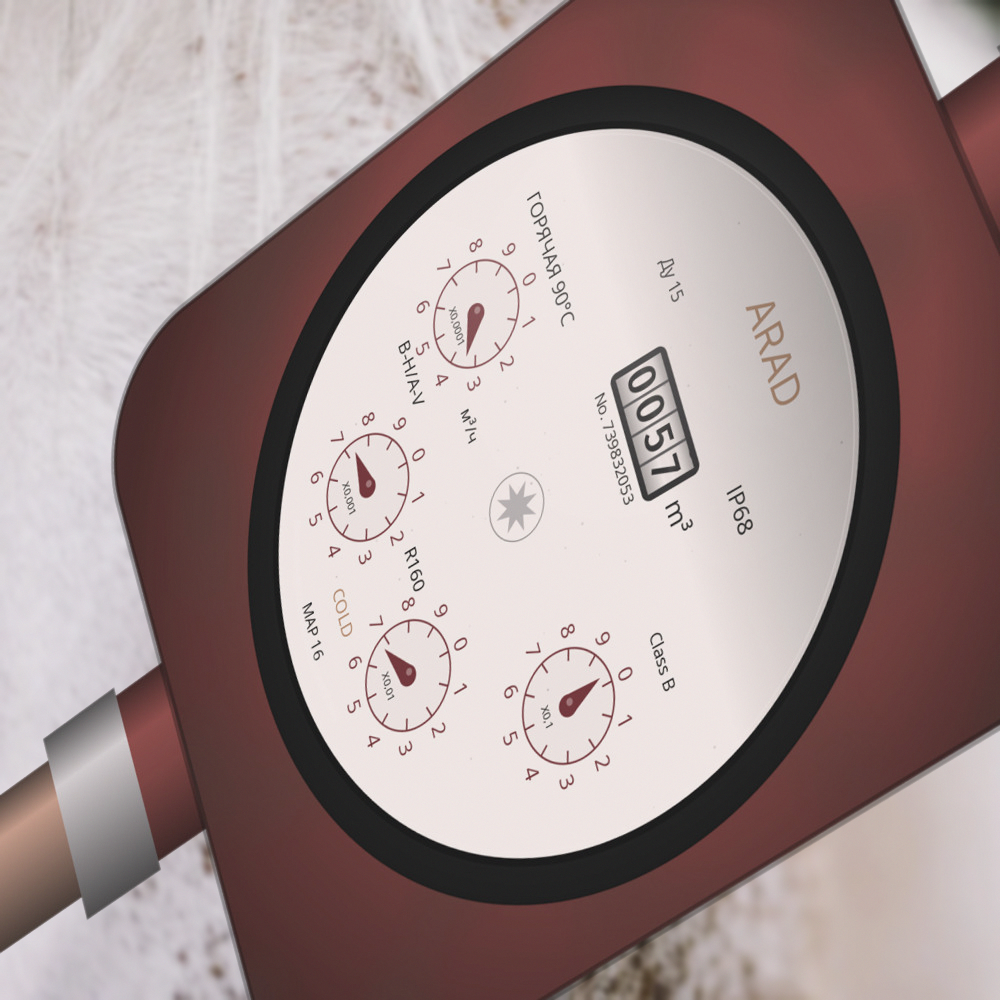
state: 56.9673 m³
